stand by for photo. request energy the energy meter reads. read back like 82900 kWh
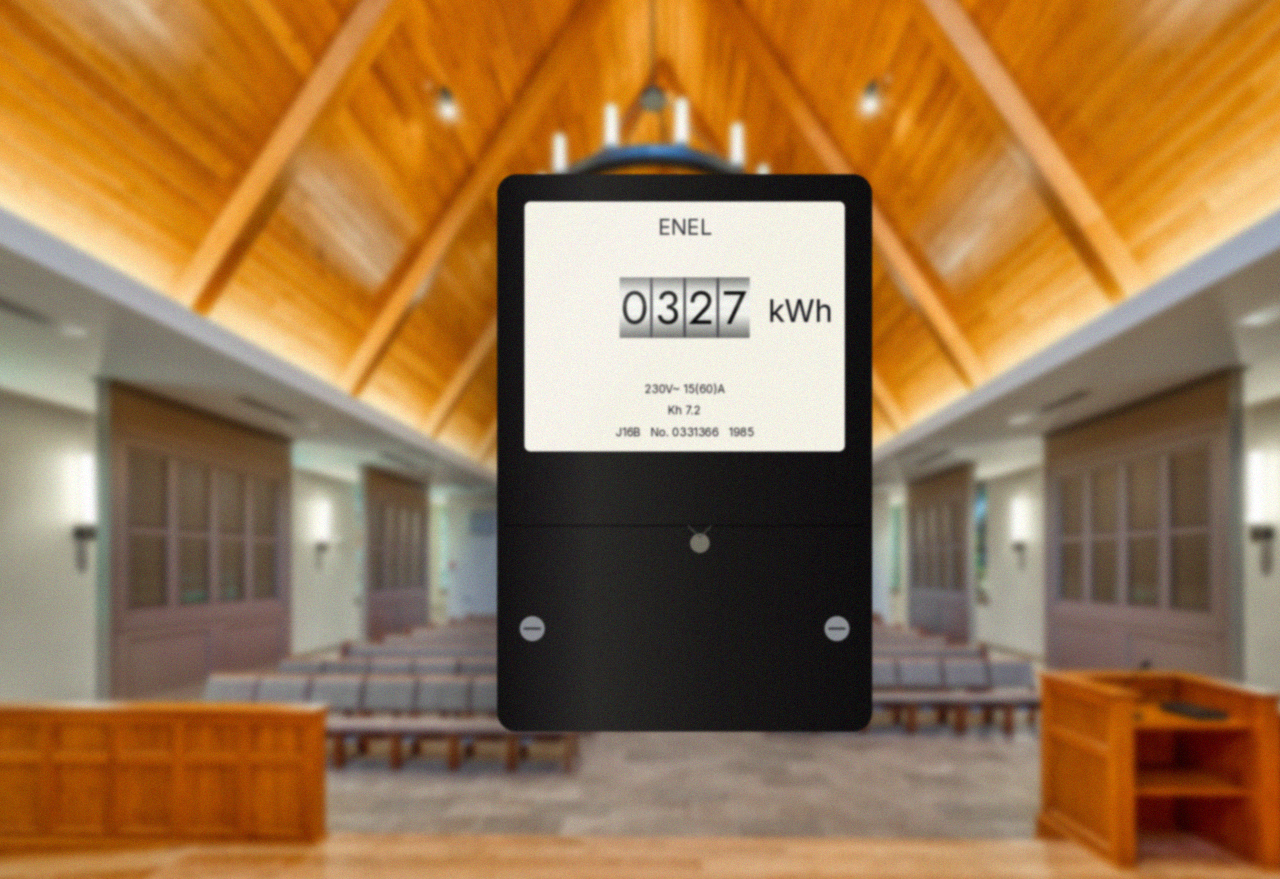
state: 327 kWh
